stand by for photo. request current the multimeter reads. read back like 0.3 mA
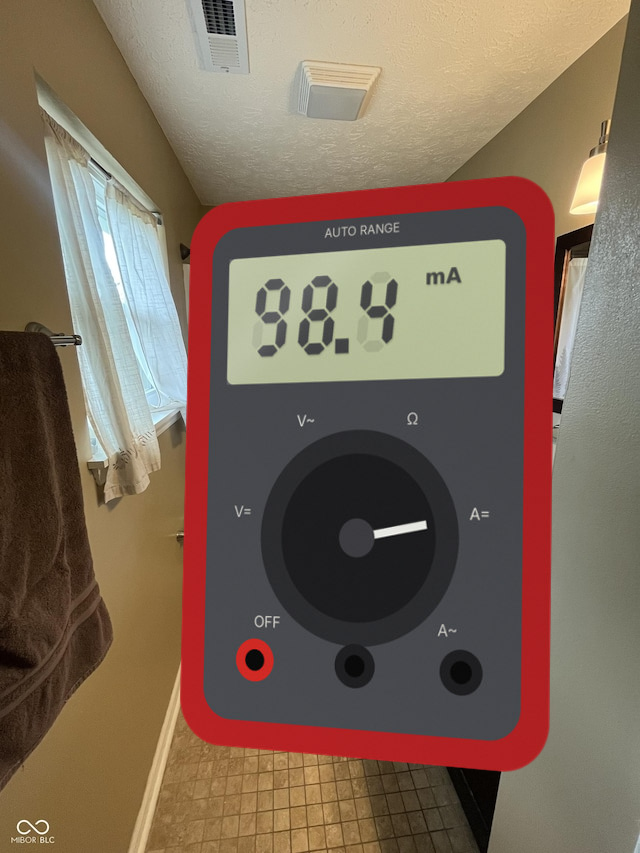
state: 98.4 mA
